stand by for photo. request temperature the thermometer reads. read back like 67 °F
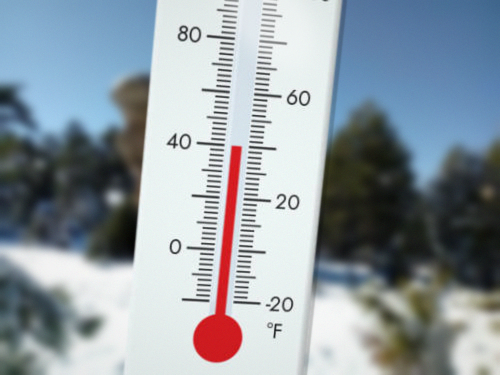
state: 40 °F
